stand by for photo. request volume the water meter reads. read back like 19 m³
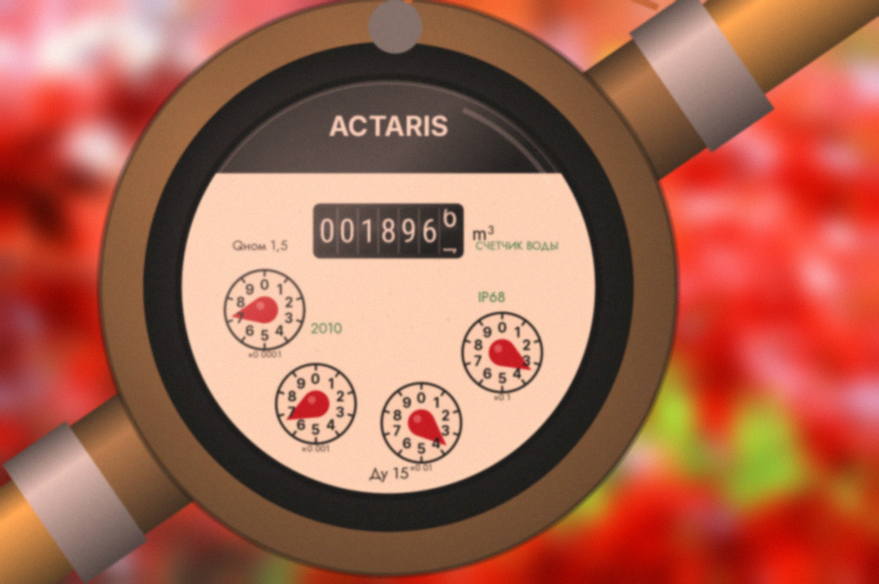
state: 18966.3367 m³
